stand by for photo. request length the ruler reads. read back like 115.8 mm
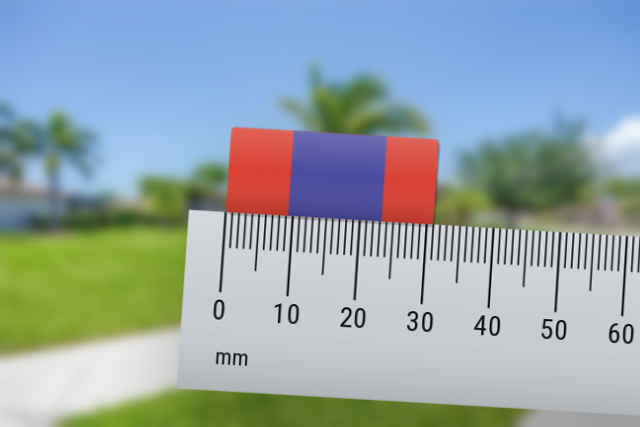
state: 31 mm
